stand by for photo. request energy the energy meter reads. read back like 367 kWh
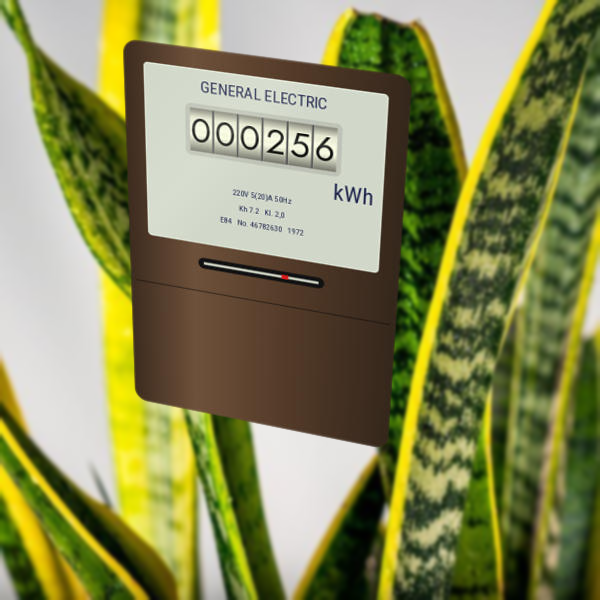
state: 256 kWh
